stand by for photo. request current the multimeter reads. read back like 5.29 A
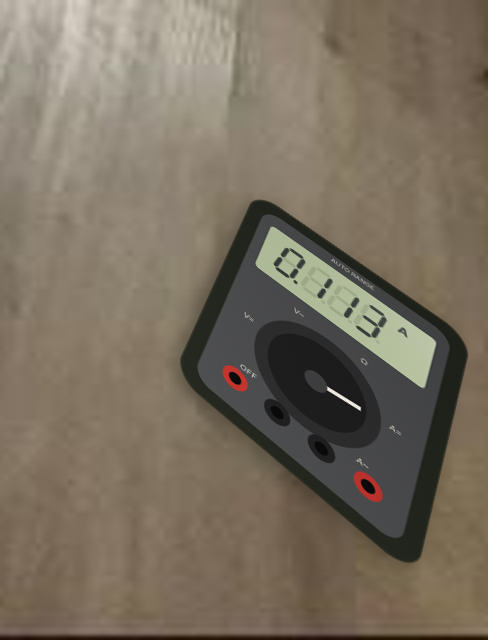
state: 0.113 A
